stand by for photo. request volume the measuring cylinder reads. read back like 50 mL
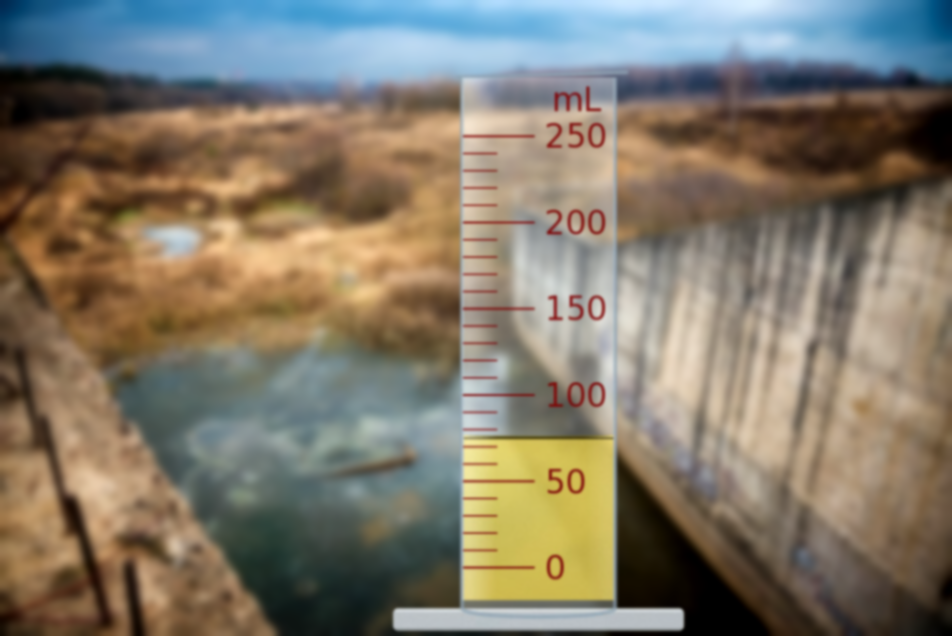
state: 75 mL
